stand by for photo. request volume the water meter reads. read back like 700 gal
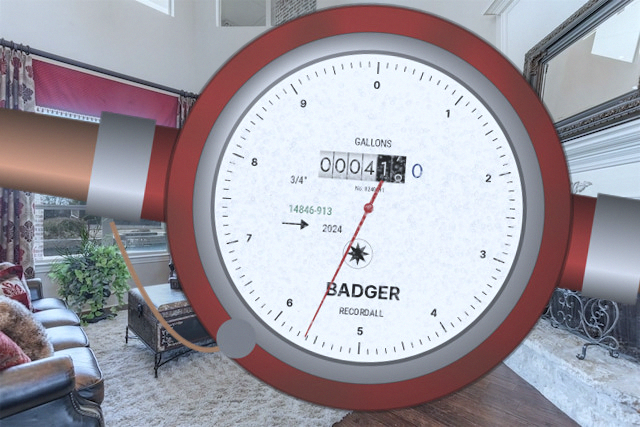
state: 4175.6 gal
